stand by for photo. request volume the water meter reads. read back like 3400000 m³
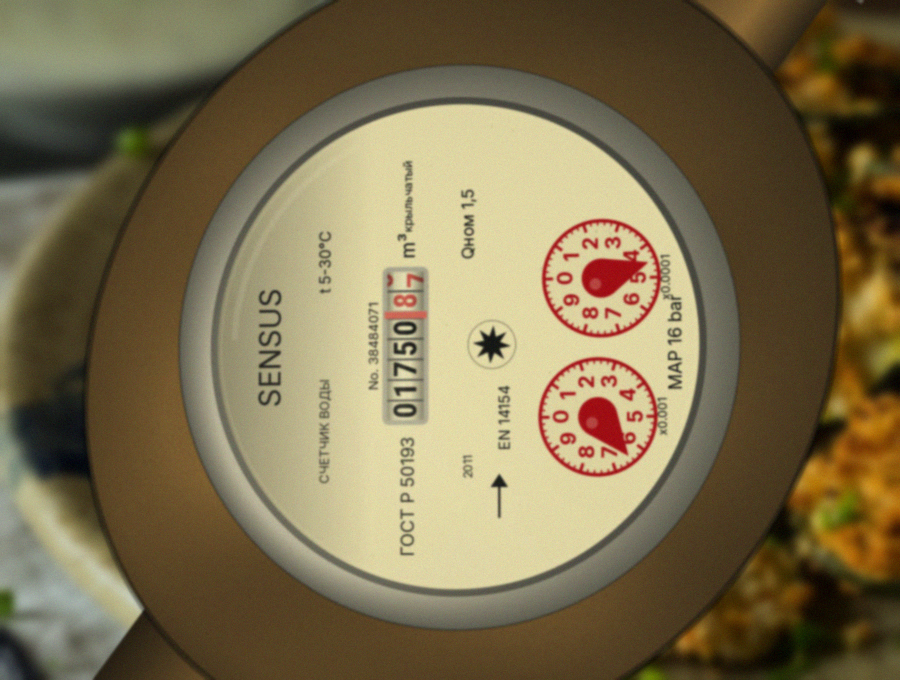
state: 1750.8664 m³
